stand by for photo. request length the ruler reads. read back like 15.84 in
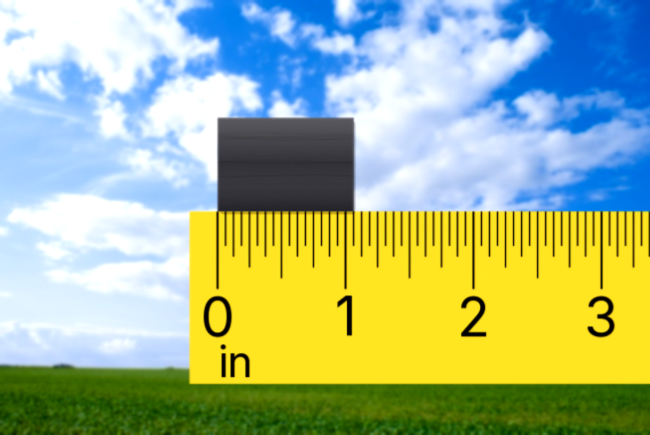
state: 1.0625 in
